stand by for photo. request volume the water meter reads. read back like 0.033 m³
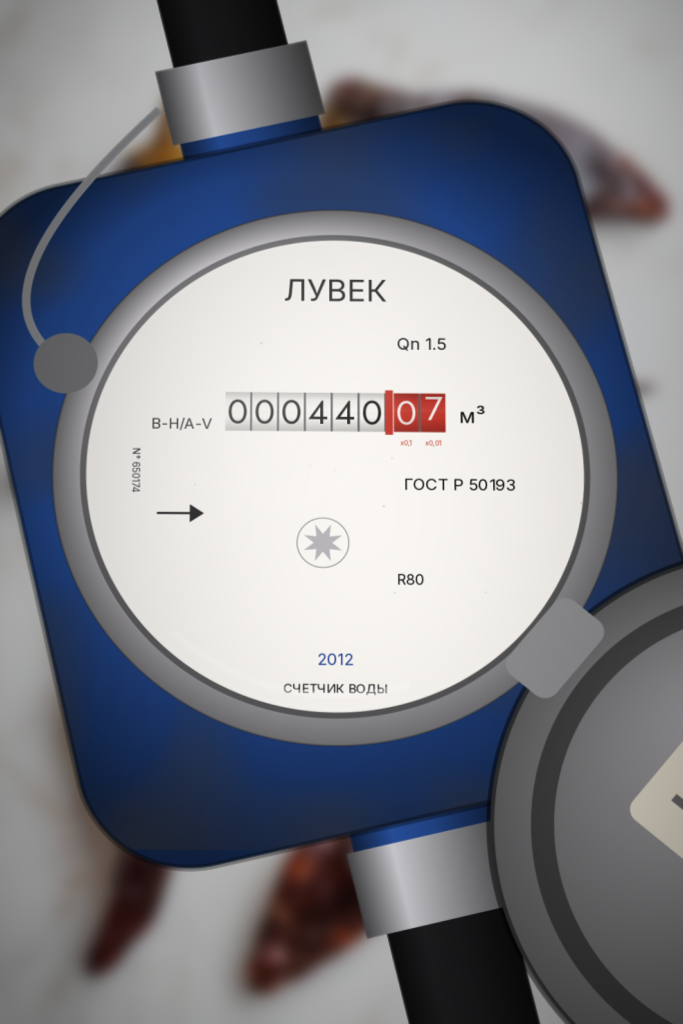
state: 440.07 m³
